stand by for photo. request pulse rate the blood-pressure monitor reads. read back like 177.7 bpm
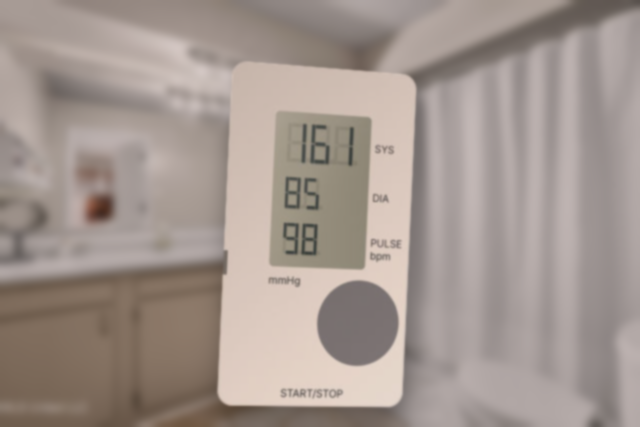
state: 98 bpm
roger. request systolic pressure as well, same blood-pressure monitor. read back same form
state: 161 mmHg
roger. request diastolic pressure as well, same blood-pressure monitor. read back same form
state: 85 mmHg
